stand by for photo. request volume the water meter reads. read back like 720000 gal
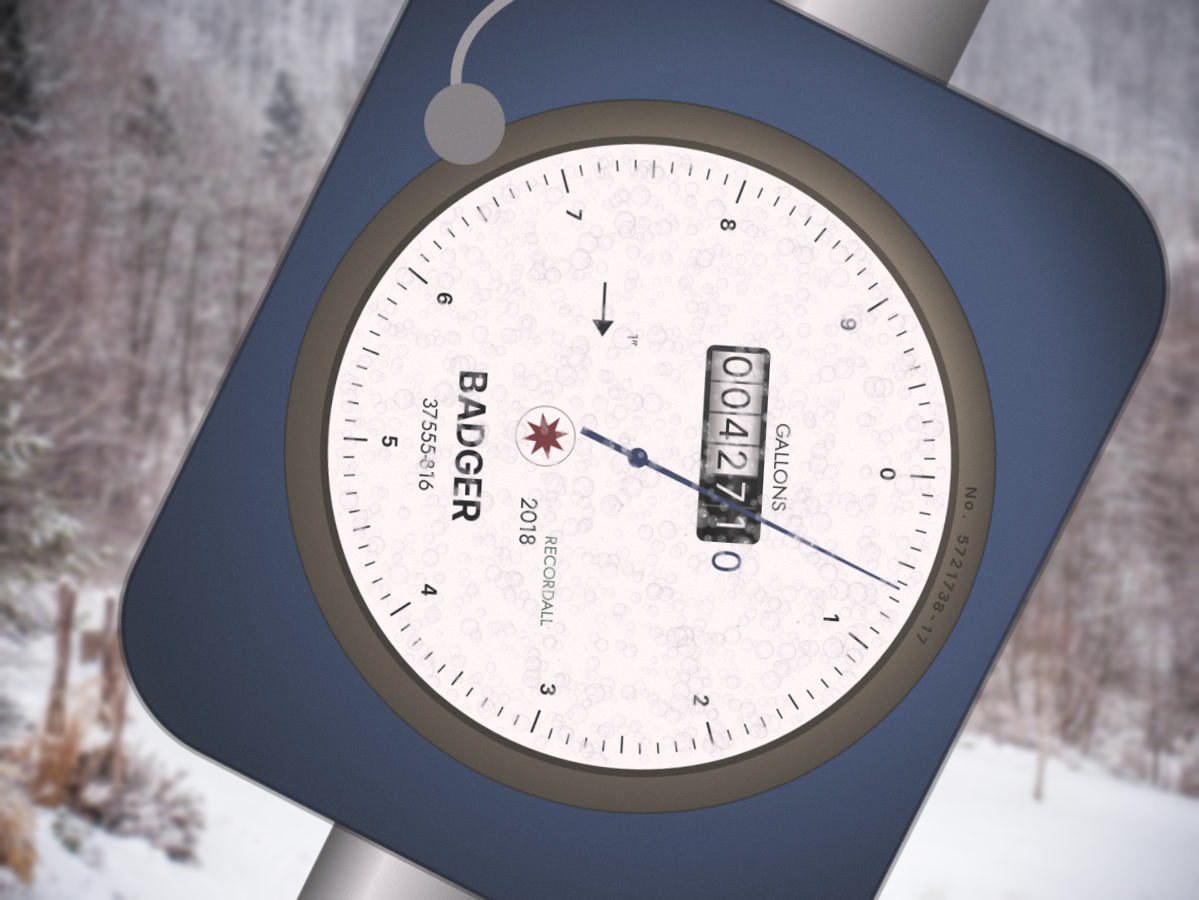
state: 42710.6 gal
